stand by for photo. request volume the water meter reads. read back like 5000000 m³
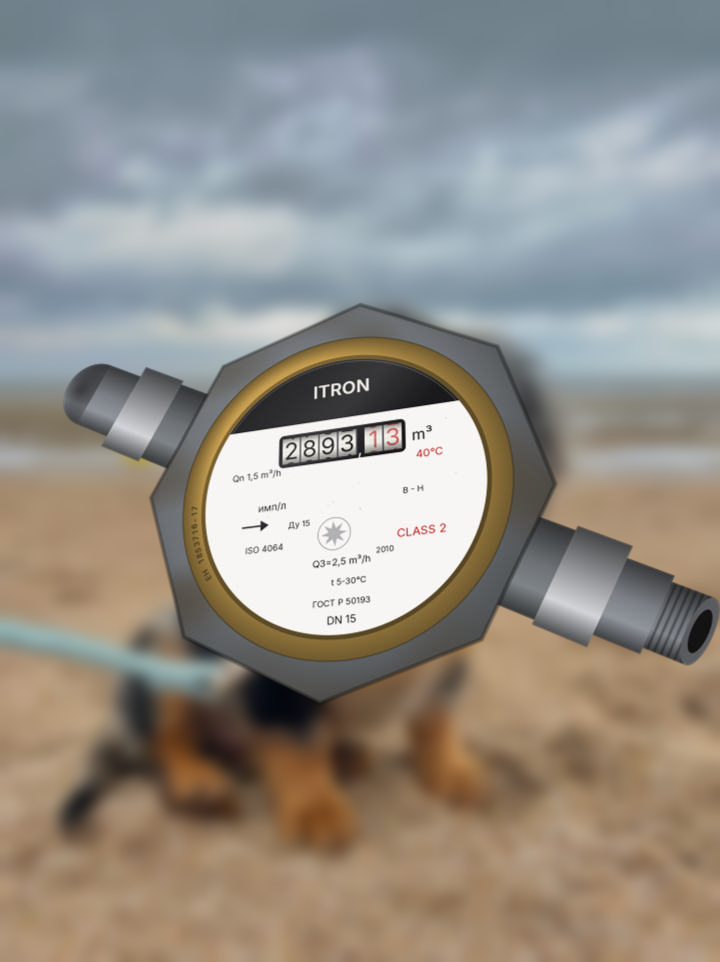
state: 2893.13 m³
